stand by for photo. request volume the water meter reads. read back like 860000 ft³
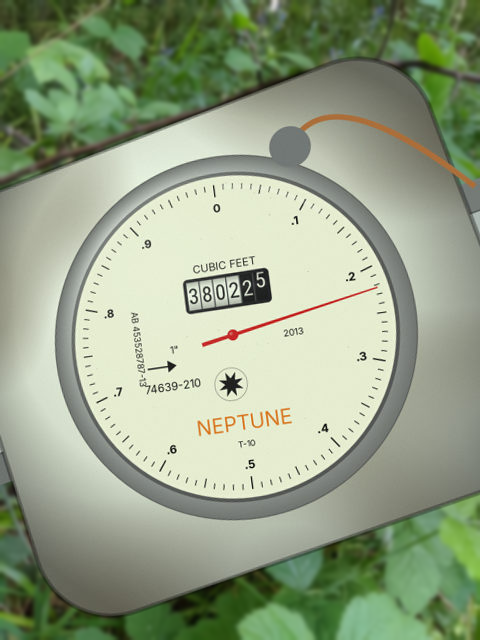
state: 380225.22 ft³
